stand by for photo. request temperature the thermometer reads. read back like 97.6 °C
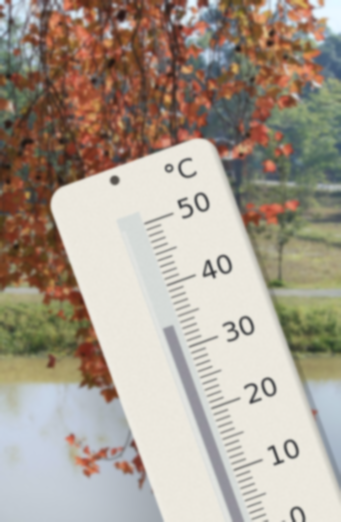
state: 34 °C
